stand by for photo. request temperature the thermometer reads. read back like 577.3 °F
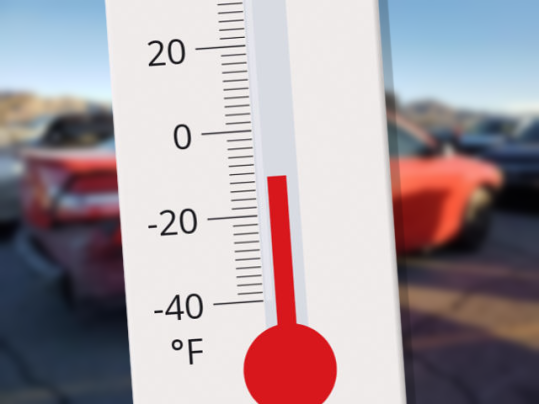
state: -11 °F
